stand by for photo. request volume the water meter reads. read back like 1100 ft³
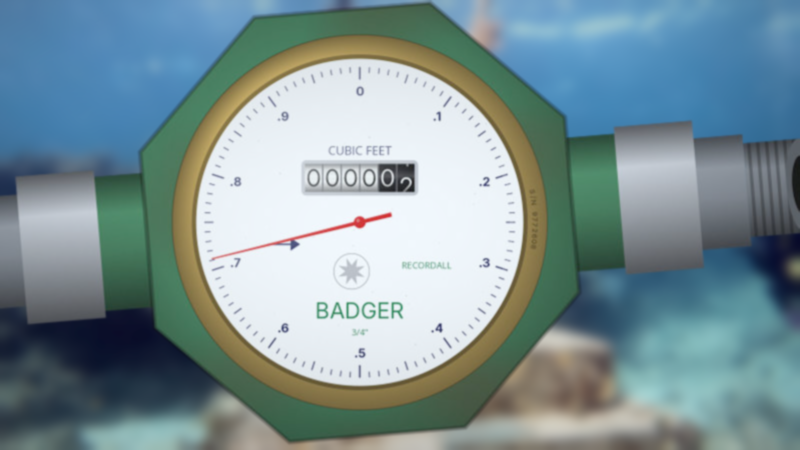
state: 1.71 ft³
